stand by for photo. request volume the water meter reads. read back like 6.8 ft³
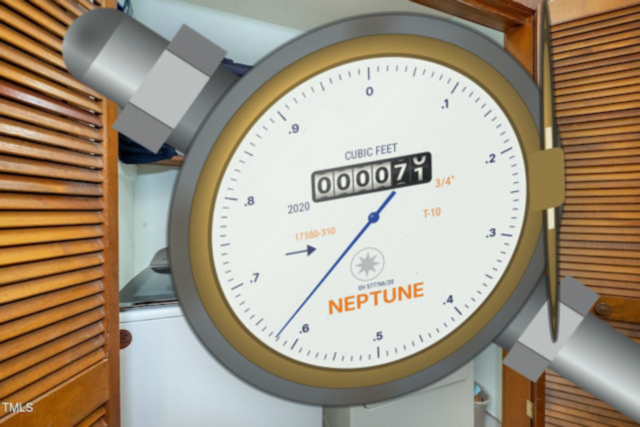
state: 70.62 ft³
